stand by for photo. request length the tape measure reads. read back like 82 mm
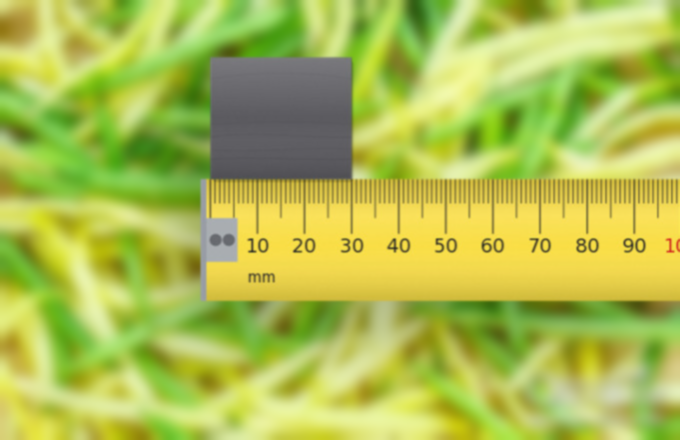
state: 30 mm
